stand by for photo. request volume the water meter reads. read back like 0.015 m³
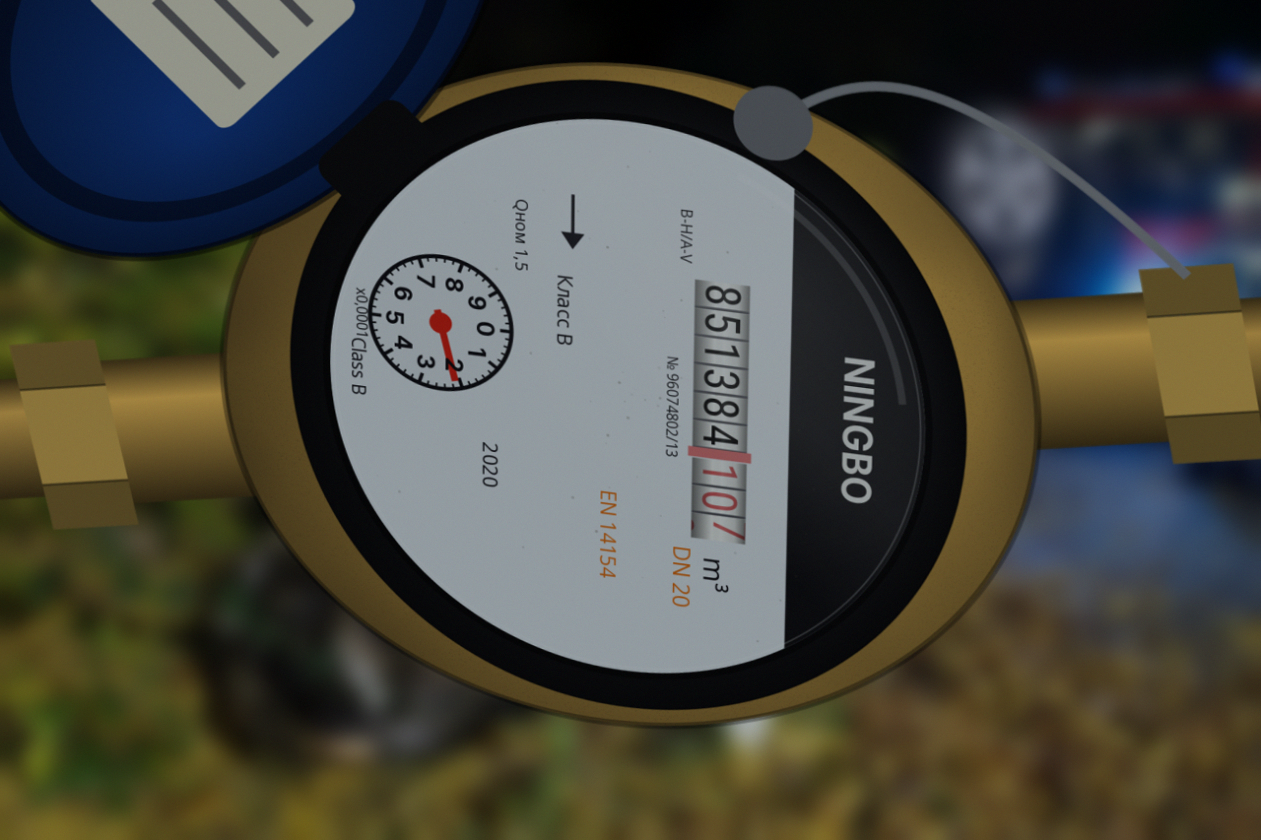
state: 851384.1072 m³
